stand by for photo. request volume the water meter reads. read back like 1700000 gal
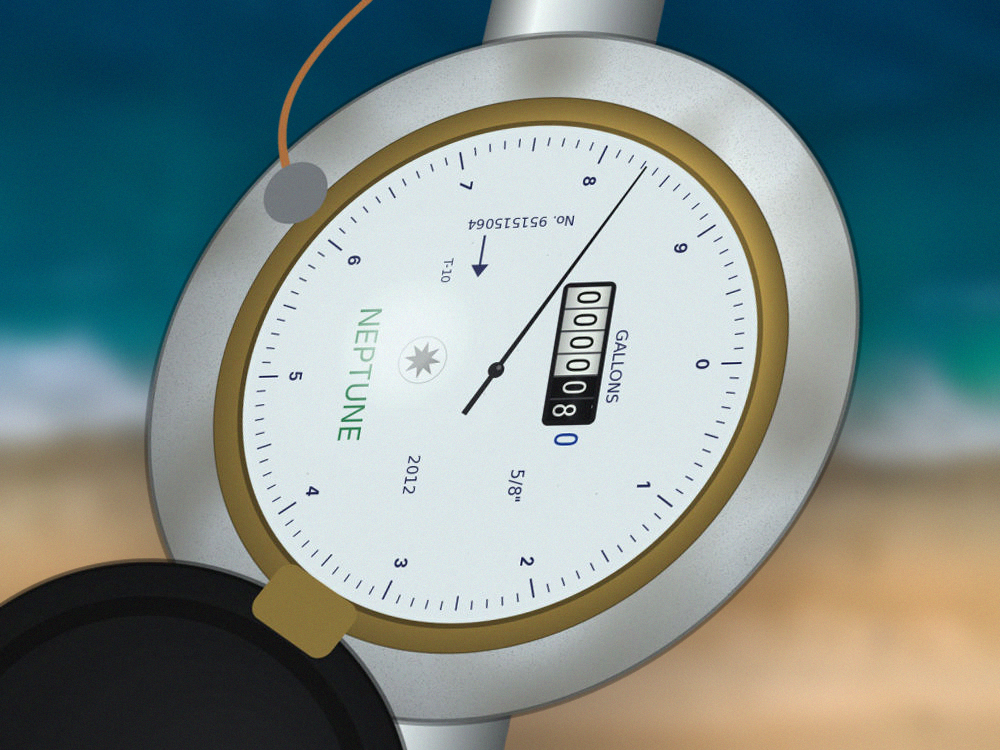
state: 78.3 gal
